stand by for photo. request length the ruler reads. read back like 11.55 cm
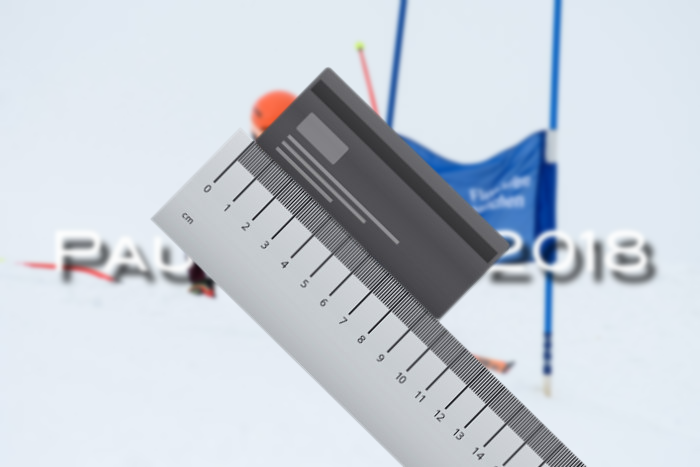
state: 9.5 cm
